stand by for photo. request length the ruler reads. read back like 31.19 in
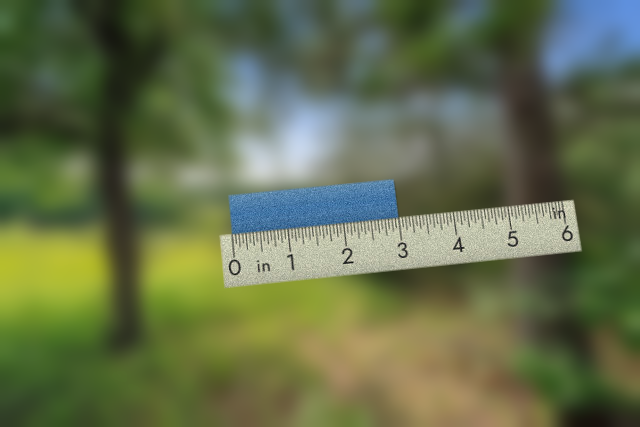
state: 3 in
